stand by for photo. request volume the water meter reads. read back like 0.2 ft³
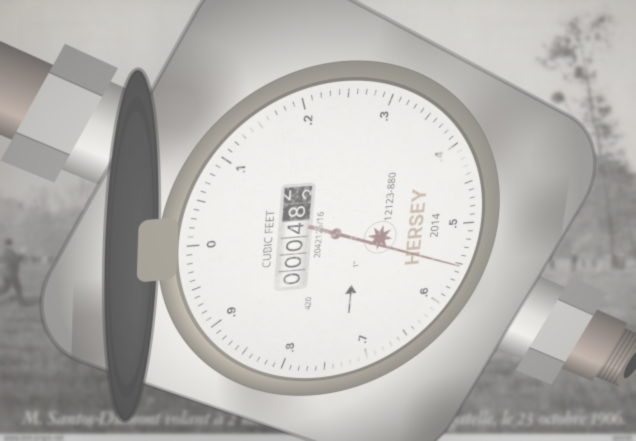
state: 482.55 ft³
